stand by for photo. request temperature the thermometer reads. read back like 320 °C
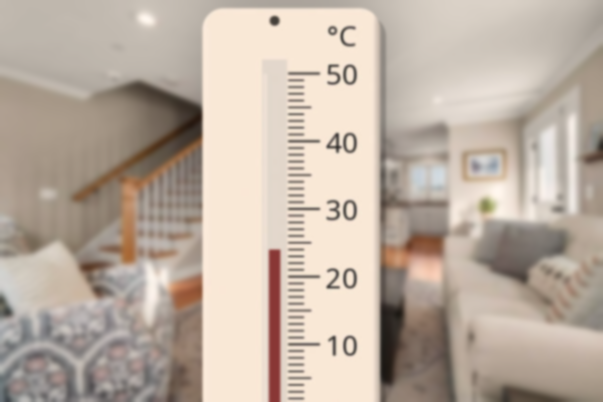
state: 24 °C
